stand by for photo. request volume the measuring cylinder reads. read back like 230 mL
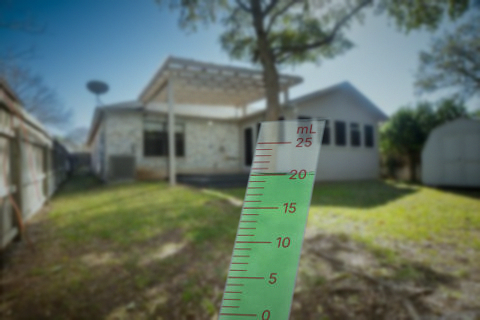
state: 20 mL
